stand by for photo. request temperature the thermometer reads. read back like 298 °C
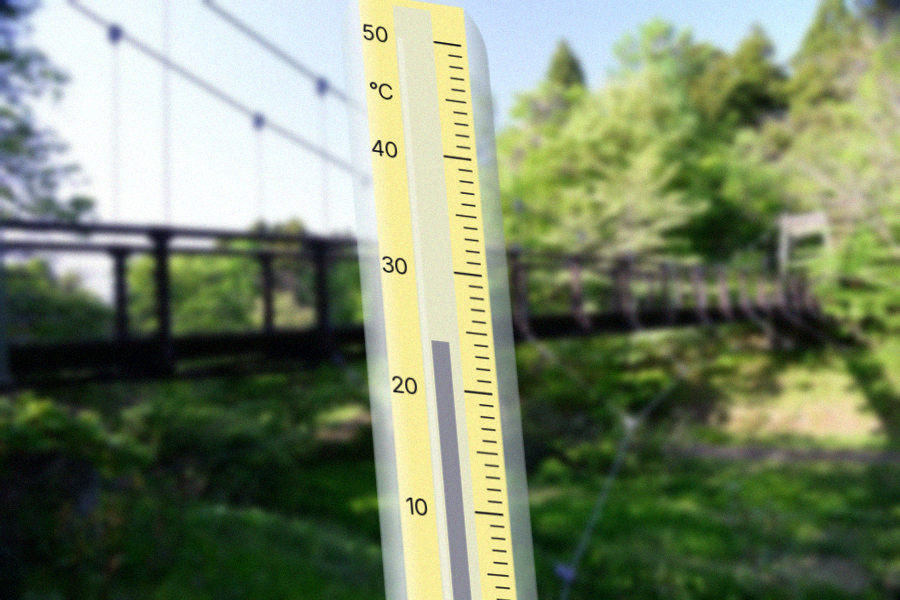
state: 24 °C
